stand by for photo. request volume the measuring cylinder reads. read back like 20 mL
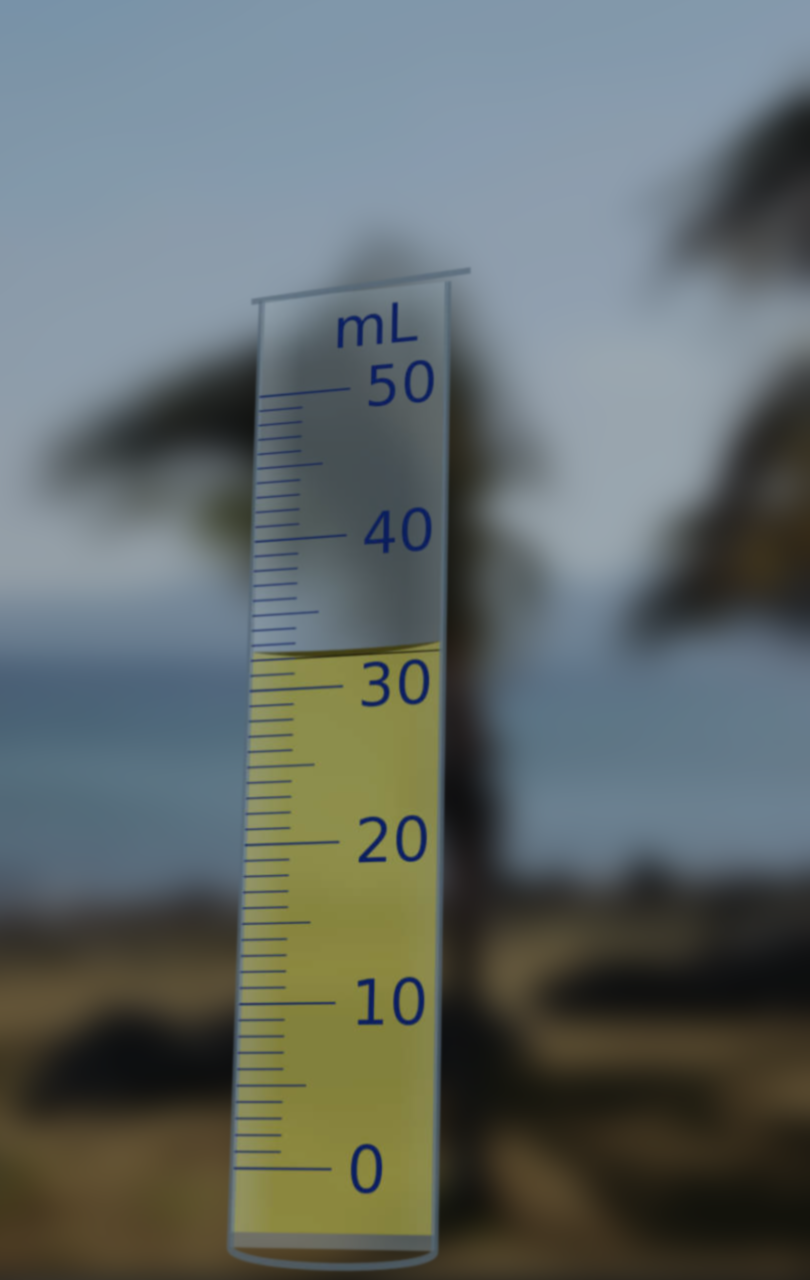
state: 32 mL
